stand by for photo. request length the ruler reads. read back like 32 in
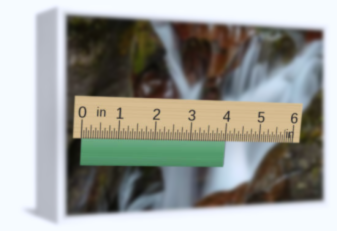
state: 4 in
